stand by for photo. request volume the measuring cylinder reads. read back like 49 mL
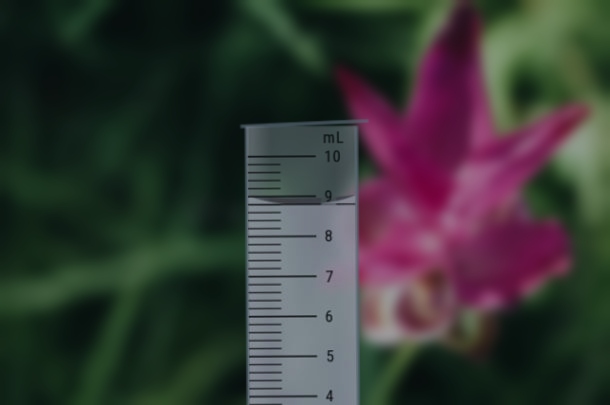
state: 8.8 mL
